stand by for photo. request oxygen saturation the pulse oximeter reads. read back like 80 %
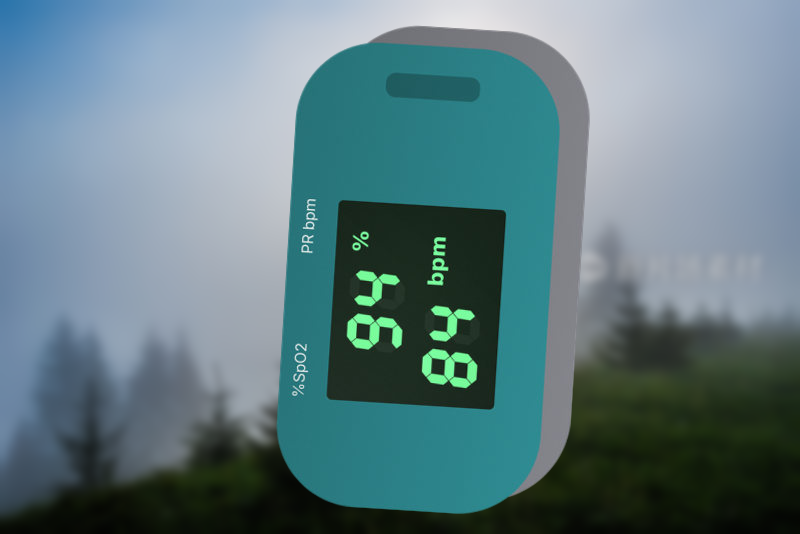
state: 94 %
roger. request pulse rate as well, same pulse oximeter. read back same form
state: 84 bpm
